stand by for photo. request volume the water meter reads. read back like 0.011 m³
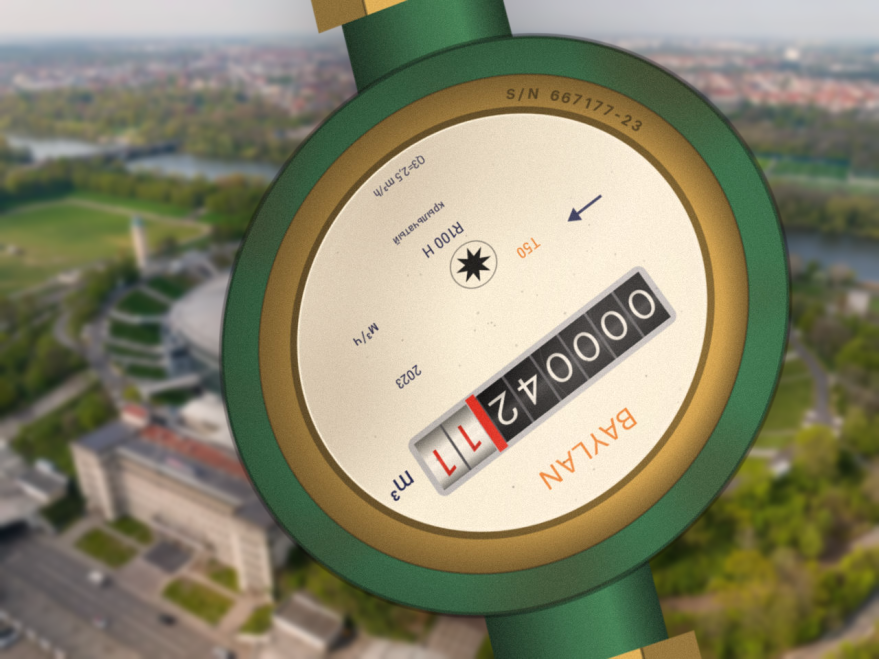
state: 42.11 m³
